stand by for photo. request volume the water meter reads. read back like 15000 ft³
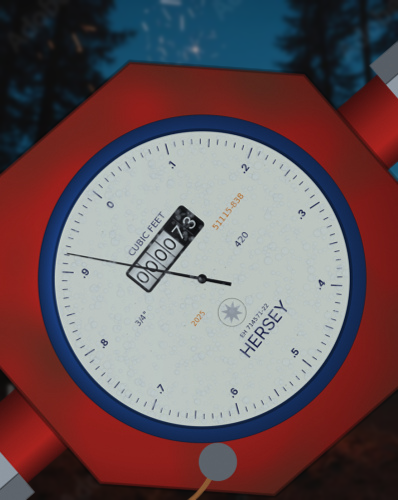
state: 72.92 ft³
